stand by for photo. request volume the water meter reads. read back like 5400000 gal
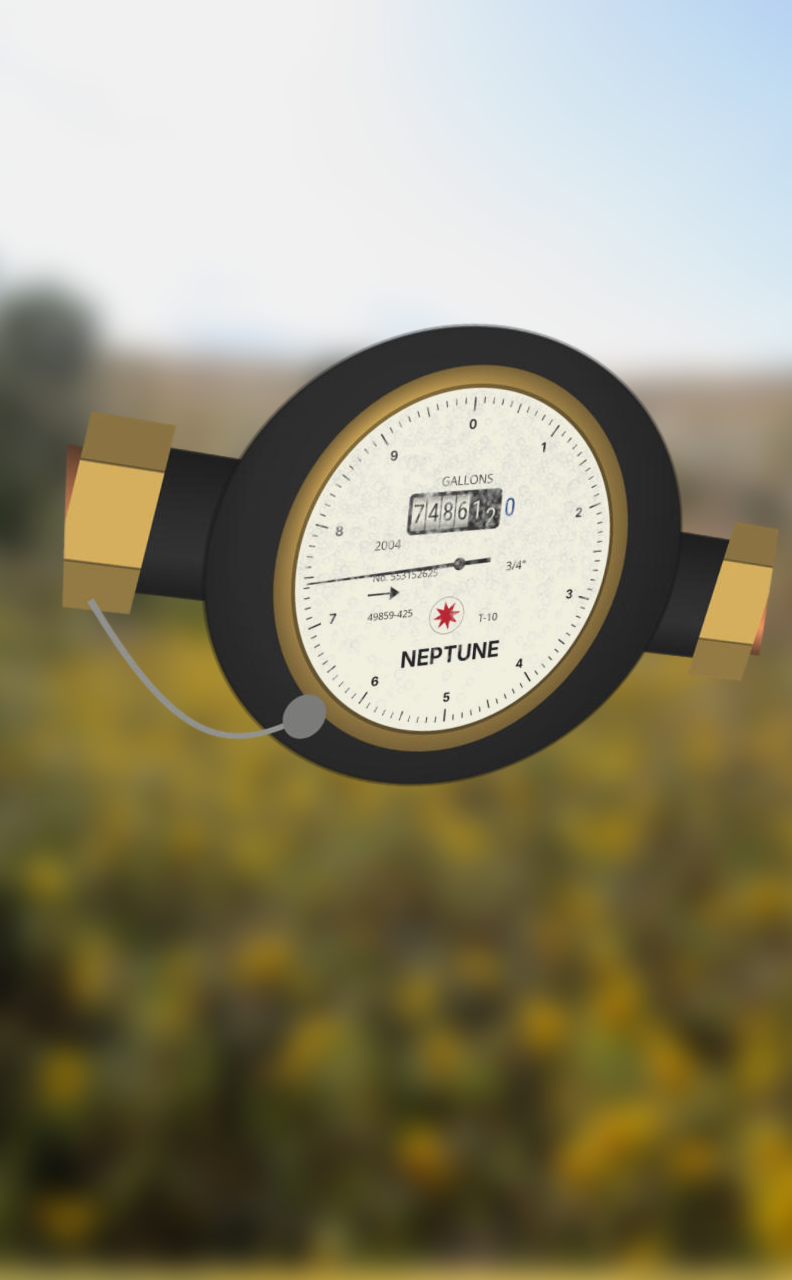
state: 7486117.4 gal
